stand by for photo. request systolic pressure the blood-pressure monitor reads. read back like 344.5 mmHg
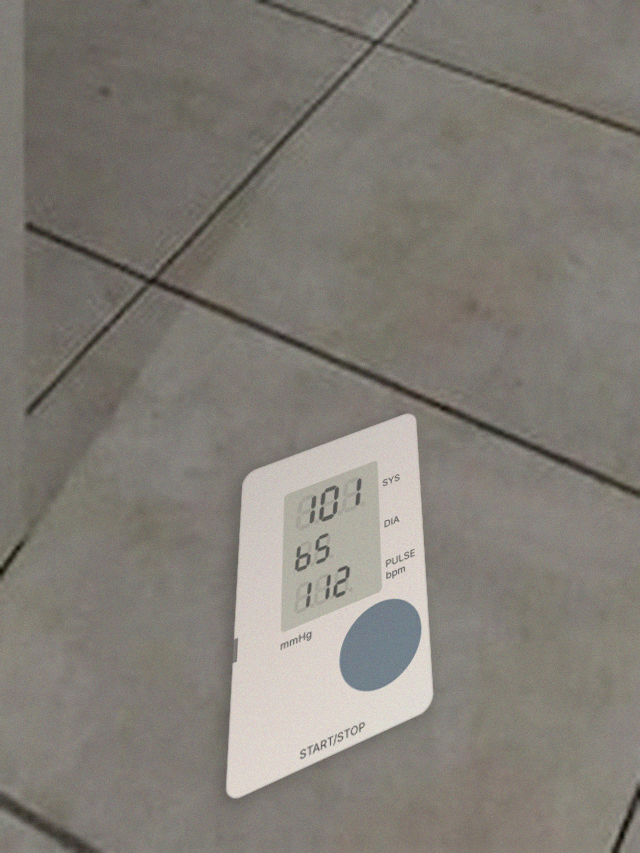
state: 101 mmHg
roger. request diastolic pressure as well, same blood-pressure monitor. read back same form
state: 65 mmHg
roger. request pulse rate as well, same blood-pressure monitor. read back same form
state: 112 bpm
